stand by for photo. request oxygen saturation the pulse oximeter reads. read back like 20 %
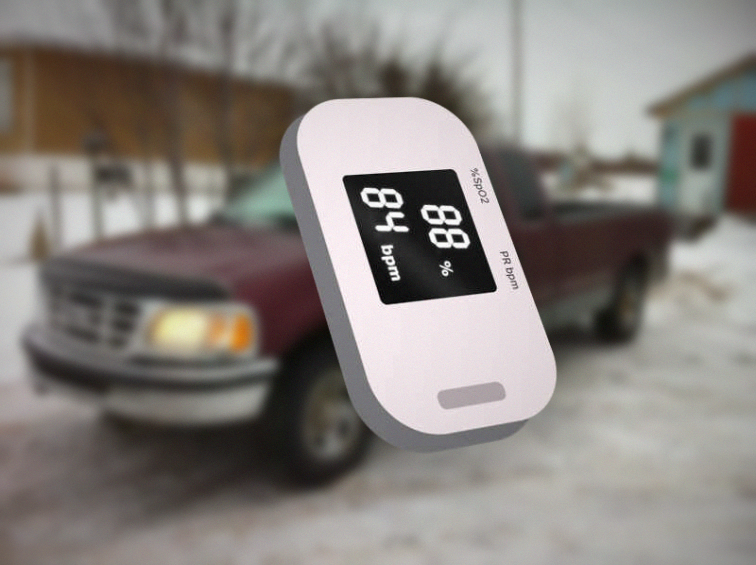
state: 88 %
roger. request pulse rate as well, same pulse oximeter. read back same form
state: 84 bpm
